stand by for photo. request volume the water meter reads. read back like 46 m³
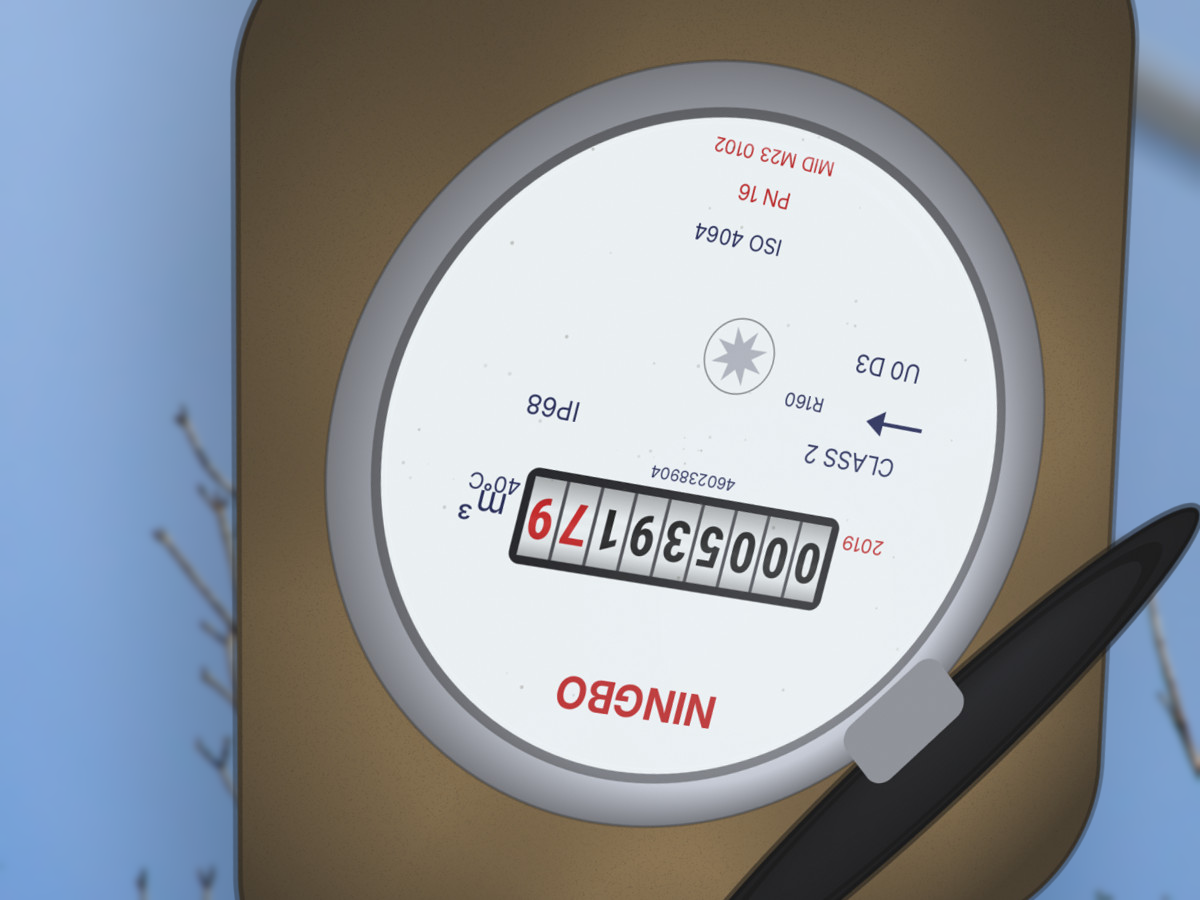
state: 5391.79 m³
